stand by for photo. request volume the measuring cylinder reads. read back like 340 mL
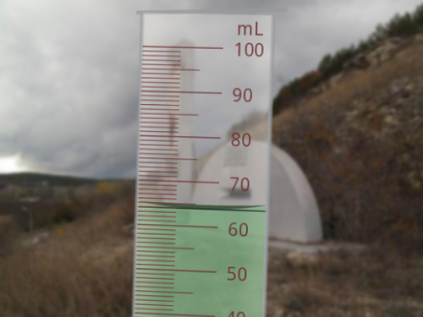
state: 64 mL
